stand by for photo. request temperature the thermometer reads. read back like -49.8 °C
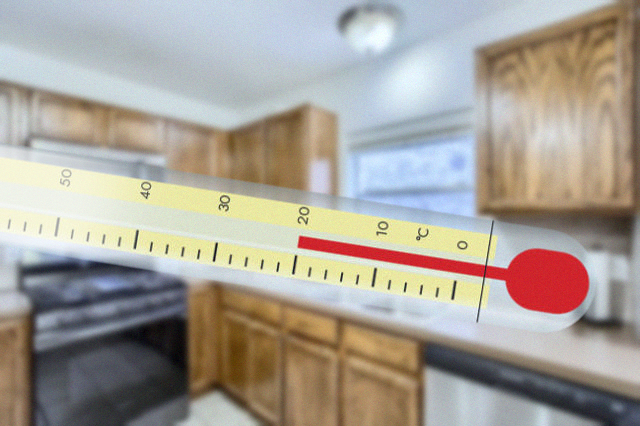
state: 20 °C
